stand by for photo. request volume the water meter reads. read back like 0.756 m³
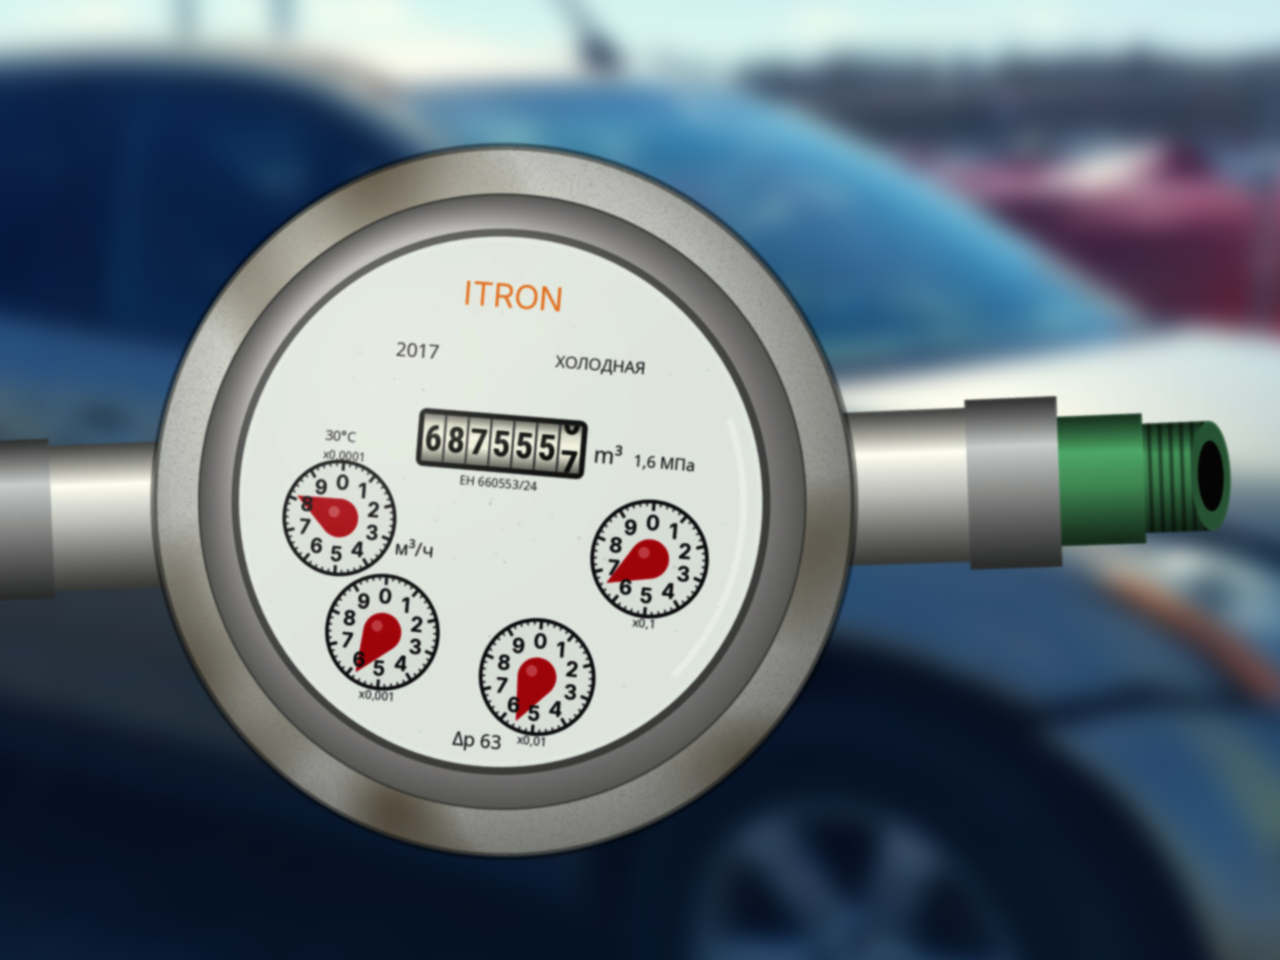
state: 6875556.6558 m³
